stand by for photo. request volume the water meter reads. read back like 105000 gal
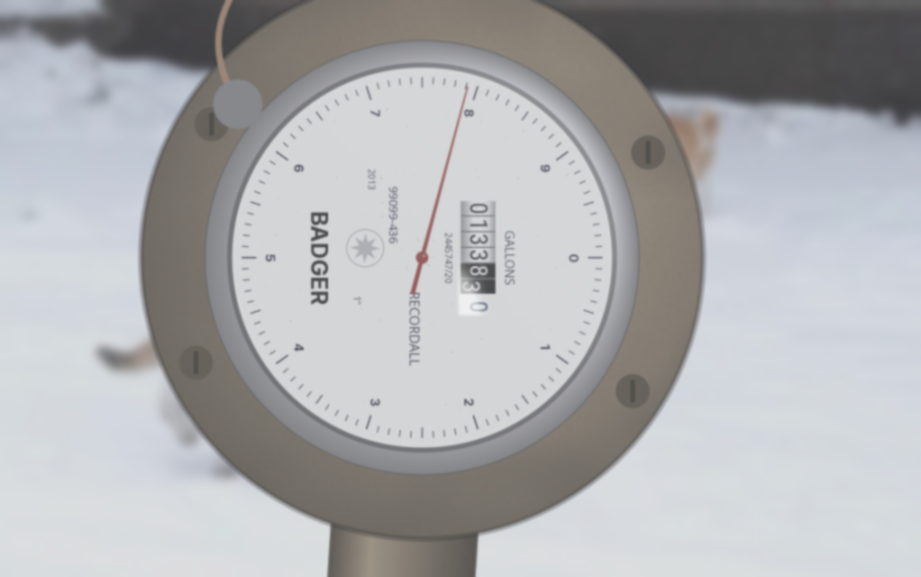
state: 133827.9 gal
